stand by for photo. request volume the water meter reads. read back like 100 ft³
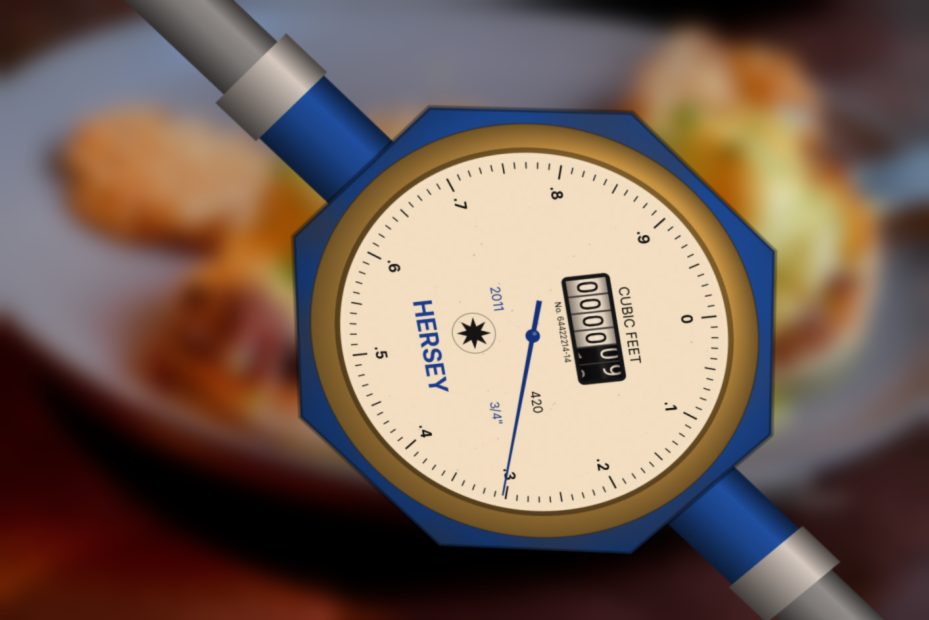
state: 9.30 ft³
